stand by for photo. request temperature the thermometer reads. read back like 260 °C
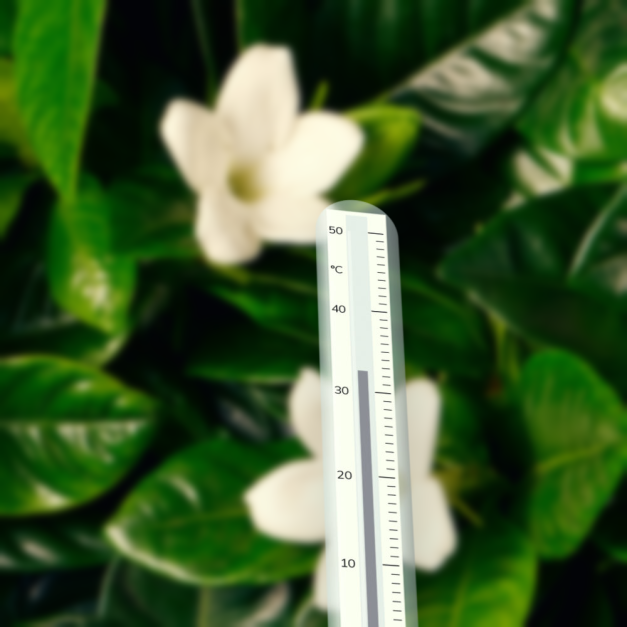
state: 32.5 °C
